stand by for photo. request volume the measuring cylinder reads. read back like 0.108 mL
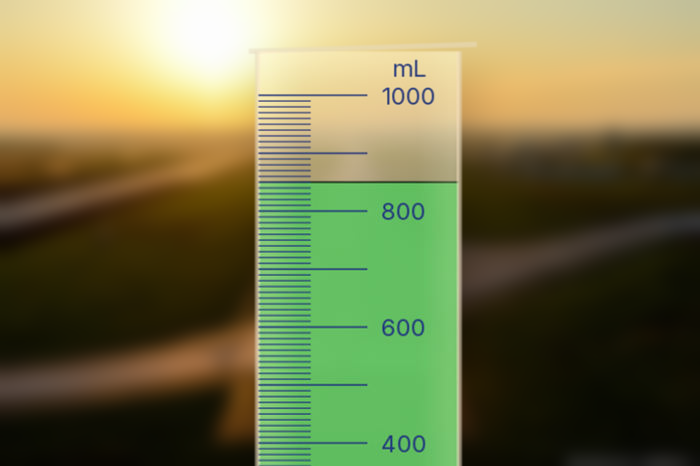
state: 850 mL
